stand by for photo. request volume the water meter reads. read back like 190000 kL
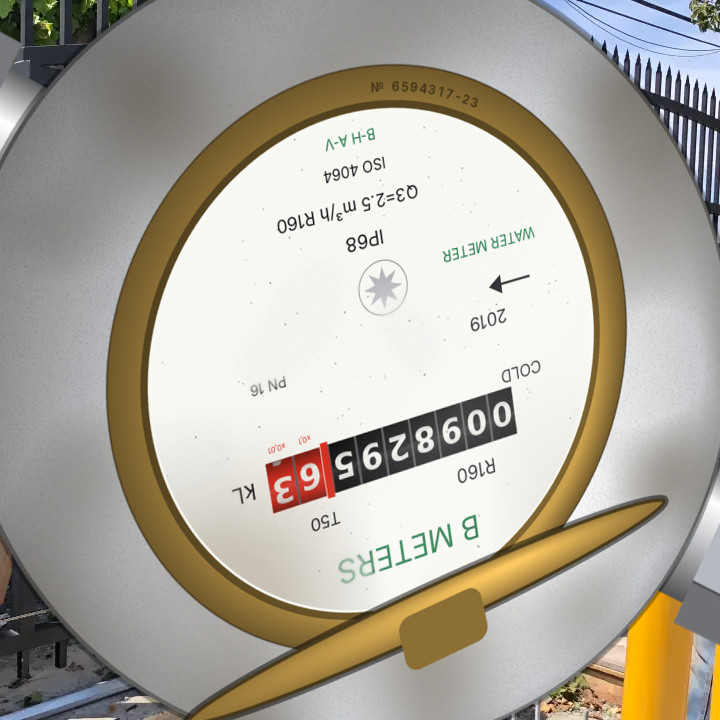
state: 98295.63 kL
